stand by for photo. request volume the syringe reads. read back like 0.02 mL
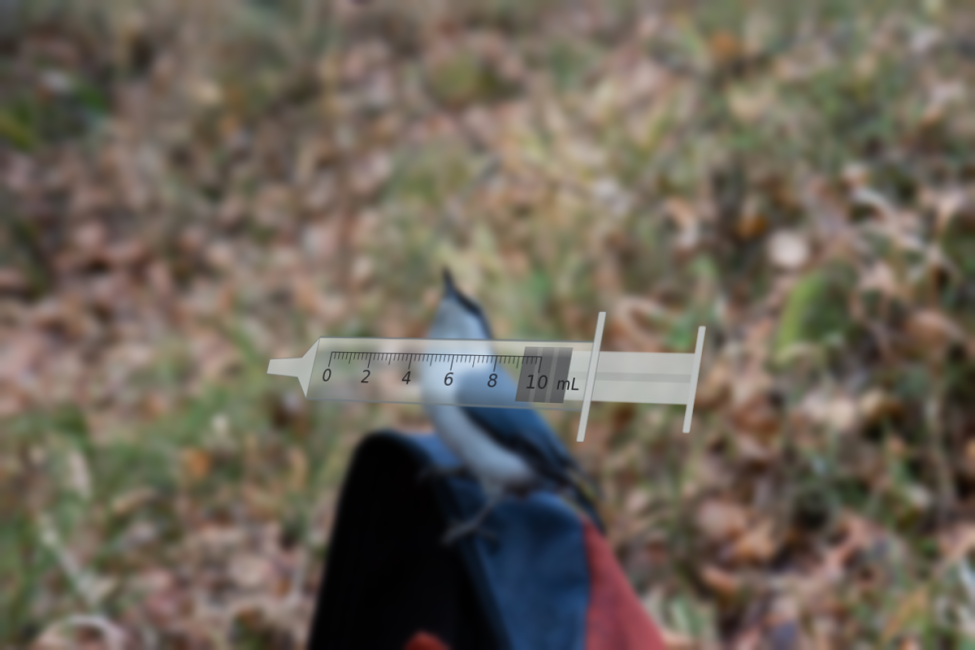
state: 9.2 mL
